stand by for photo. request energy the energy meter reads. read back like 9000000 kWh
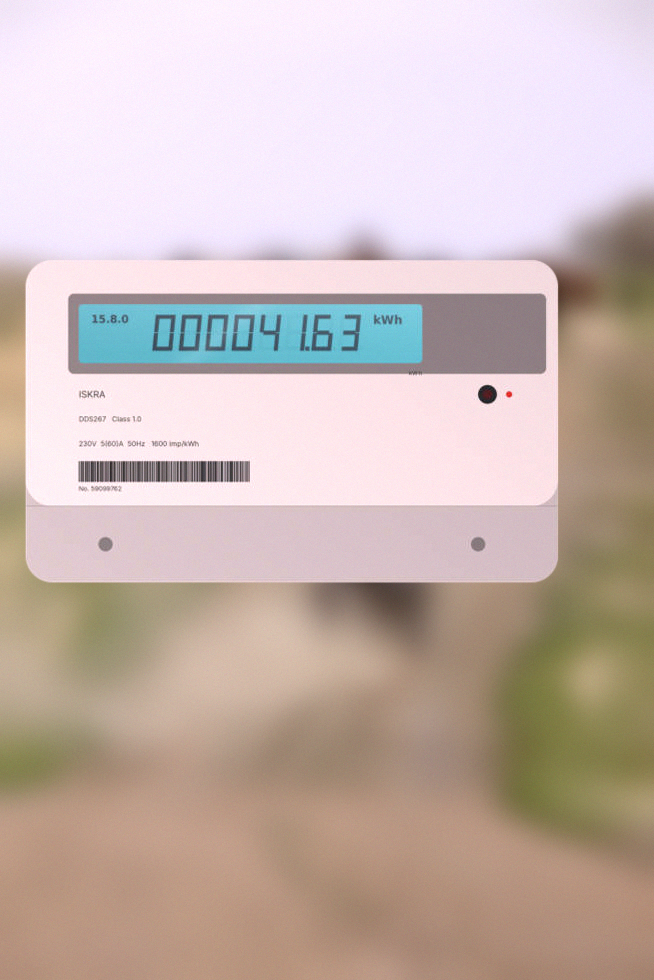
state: 41.63 kWh
